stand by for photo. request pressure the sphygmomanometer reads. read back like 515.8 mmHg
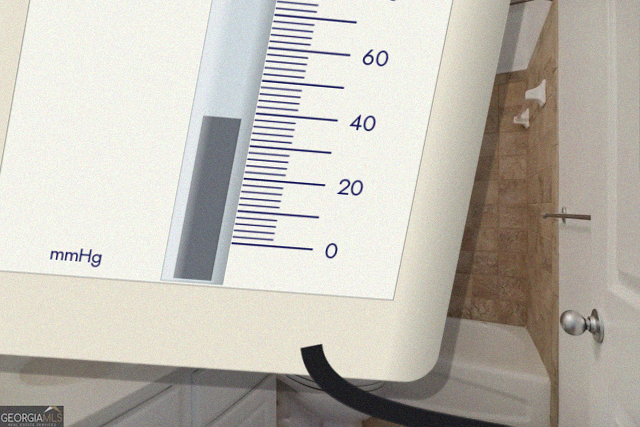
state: 38 mmHg
